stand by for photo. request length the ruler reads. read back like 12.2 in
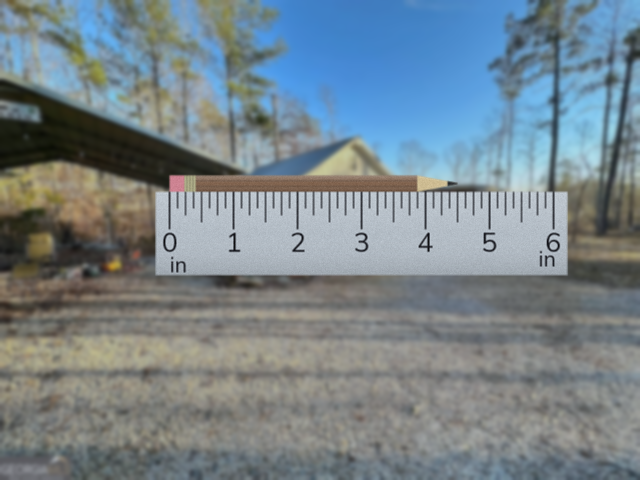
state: 4.5 in
